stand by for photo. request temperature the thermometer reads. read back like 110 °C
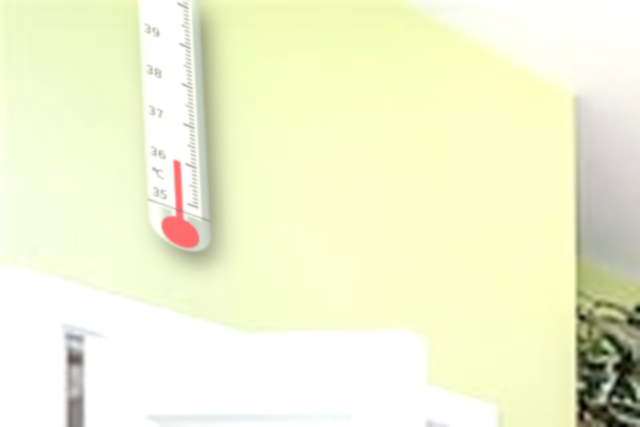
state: 36 °C
